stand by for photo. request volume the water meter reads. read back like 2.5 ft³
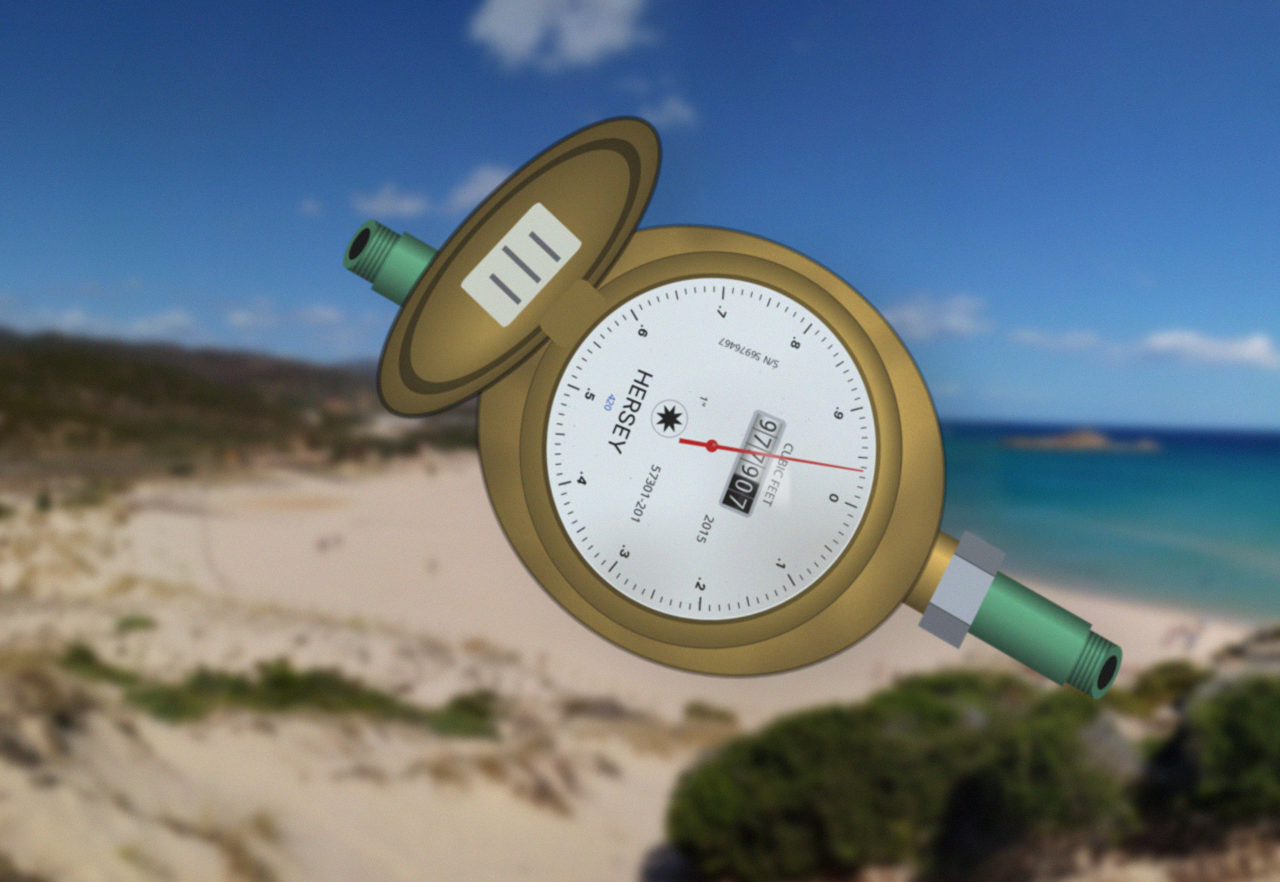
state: 977906.96 ft³
